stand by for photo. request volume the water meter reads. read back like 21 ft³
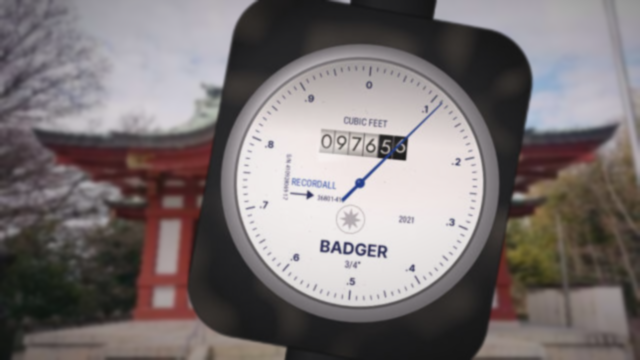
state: 97656.11 ft³
